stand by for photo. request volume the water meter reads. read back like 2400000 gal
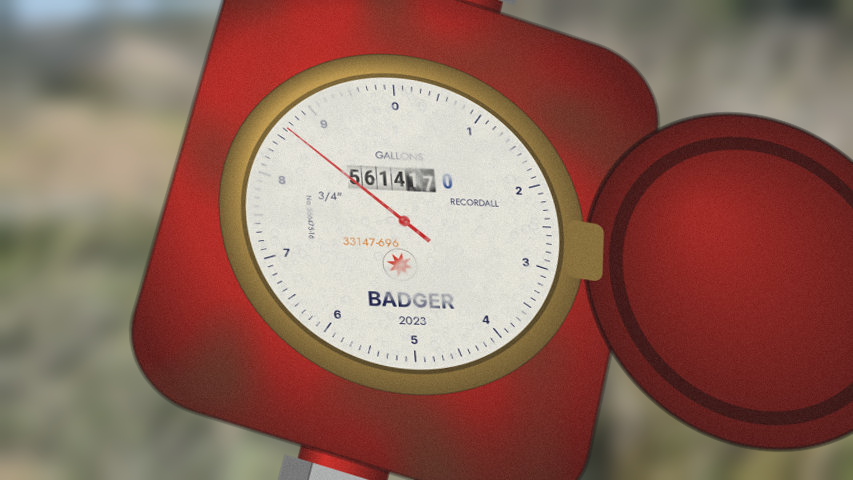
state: 5614168.6 gal
